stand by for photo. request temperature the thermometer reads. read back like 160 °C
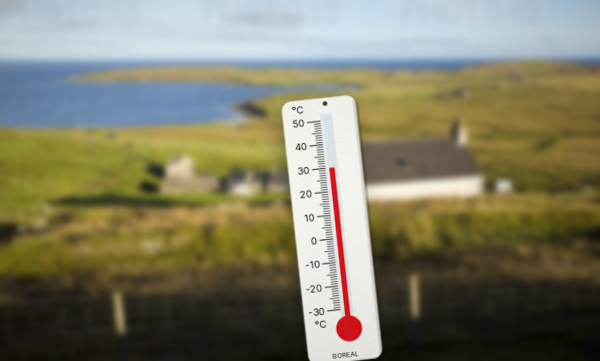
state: 30 °C
